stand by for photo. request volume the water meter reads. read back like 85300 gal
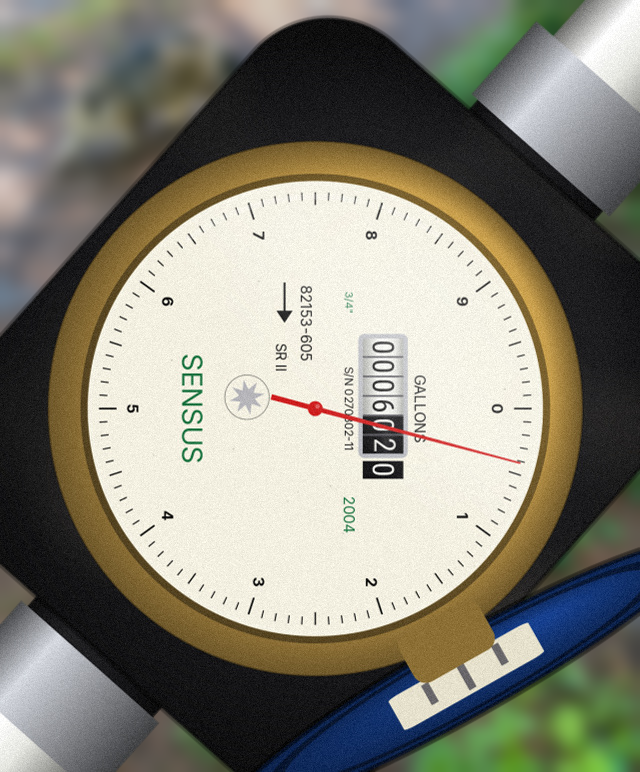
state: 6020.4 gal
